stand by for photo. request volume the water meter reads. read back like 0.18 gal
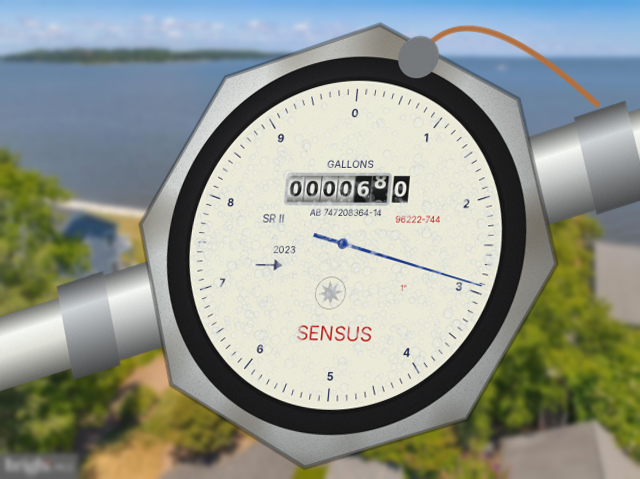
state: 682.9 gal
